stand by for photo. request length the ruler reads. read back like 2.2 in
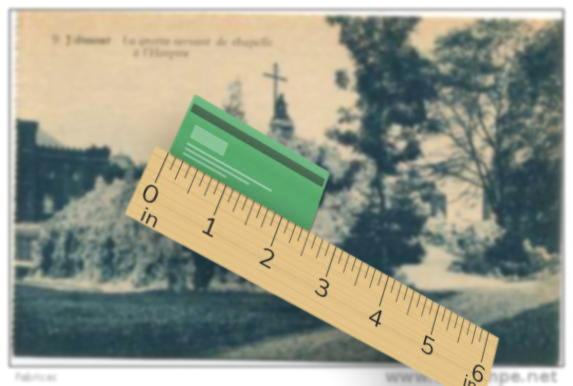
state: 2.5 in
